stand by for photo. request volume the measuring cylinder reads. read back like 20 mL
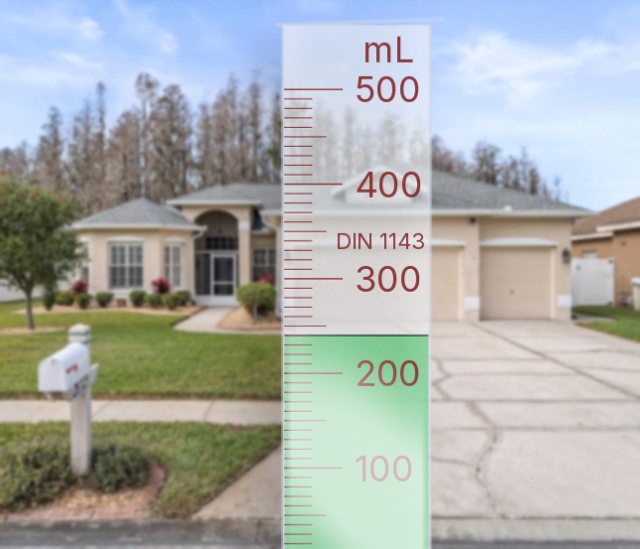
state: 240 mL
